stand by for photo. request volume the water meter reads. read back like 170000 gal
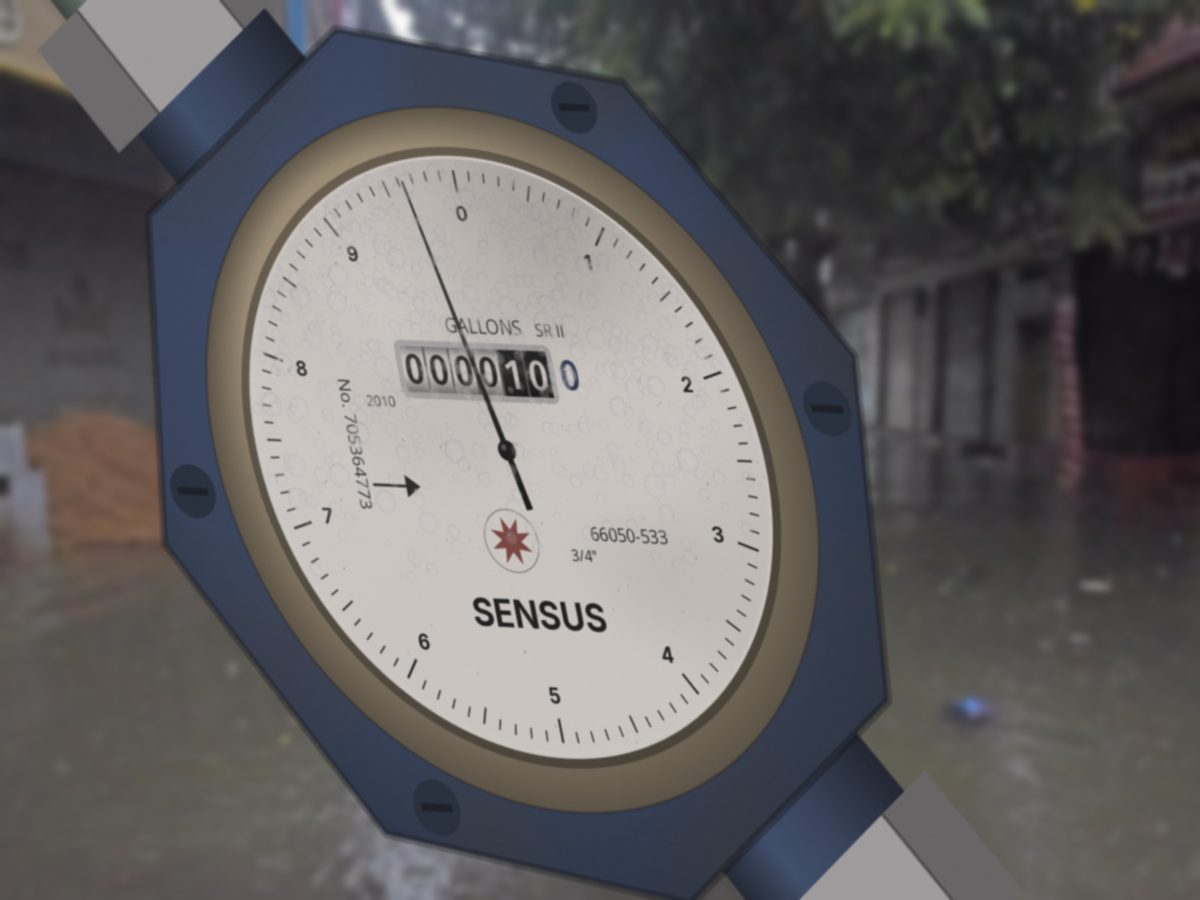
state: 99.6 gal
